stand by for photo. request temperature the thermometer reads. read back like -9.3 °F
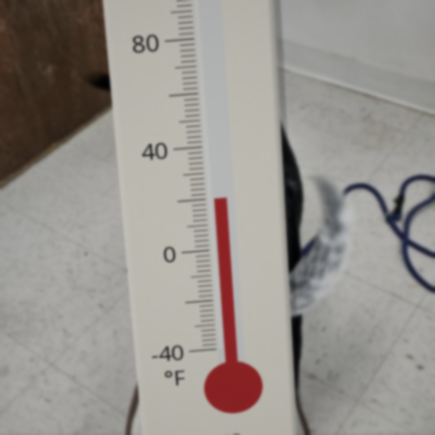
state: 20 °F
